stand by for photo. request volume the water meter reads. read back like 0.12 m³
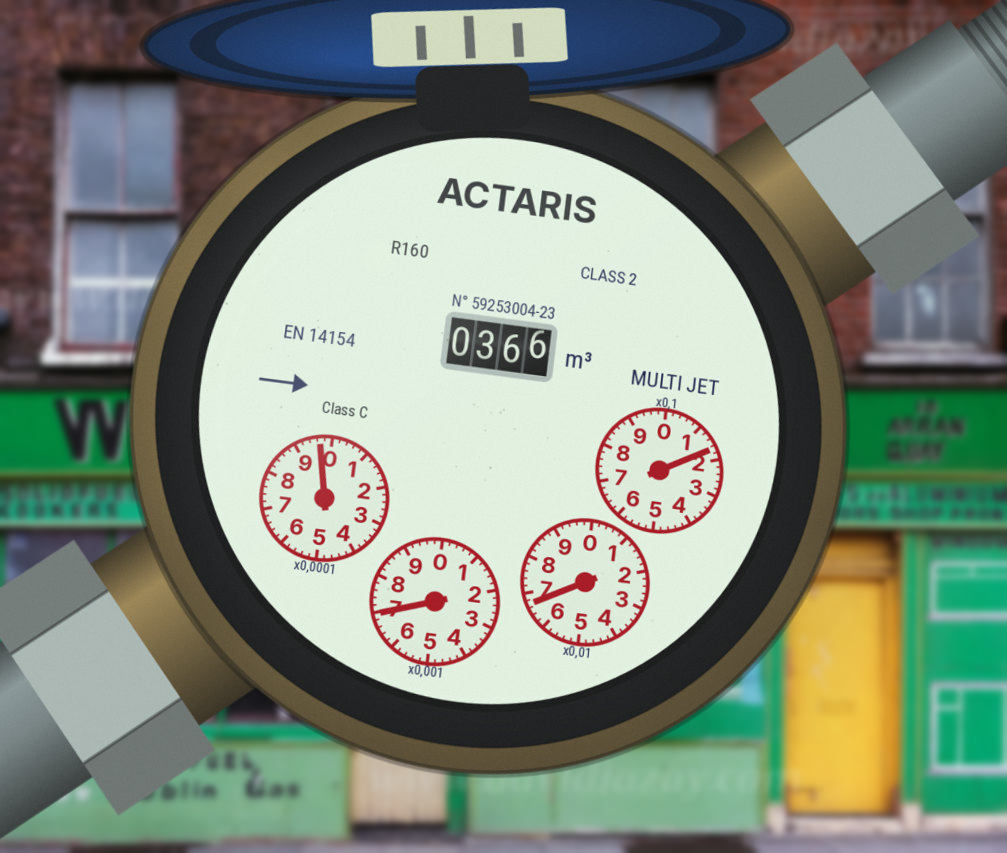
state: 366.1669 m³
